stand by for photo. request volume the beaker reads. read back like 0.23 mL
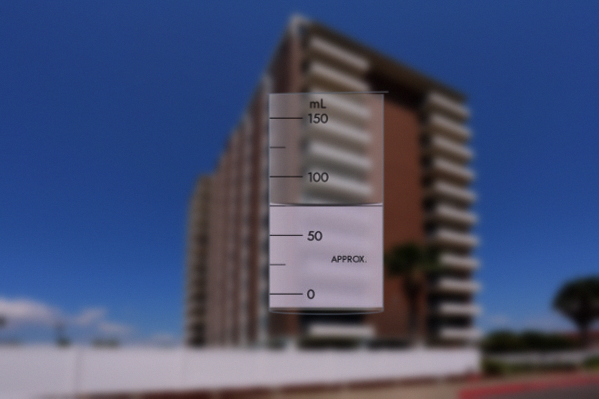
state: 75 mL
